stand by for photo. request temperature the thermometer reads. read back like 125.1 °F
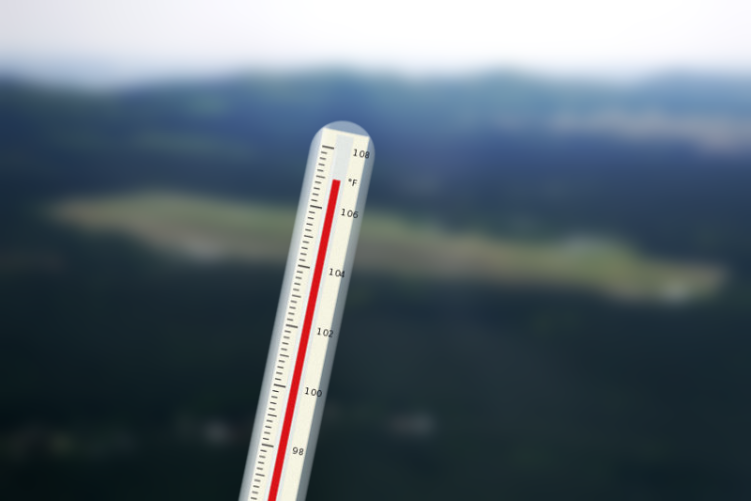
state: 107 °F
